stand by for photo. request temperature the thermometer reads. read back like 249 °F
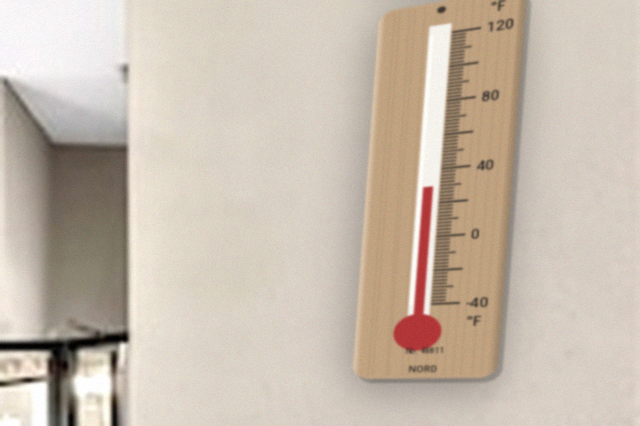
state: 30 °F
